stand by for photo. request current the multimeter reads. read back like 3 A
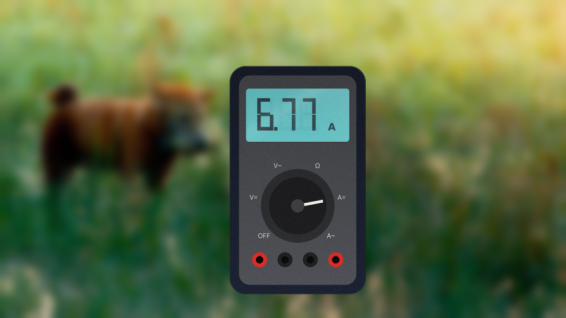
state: 6.77 A
